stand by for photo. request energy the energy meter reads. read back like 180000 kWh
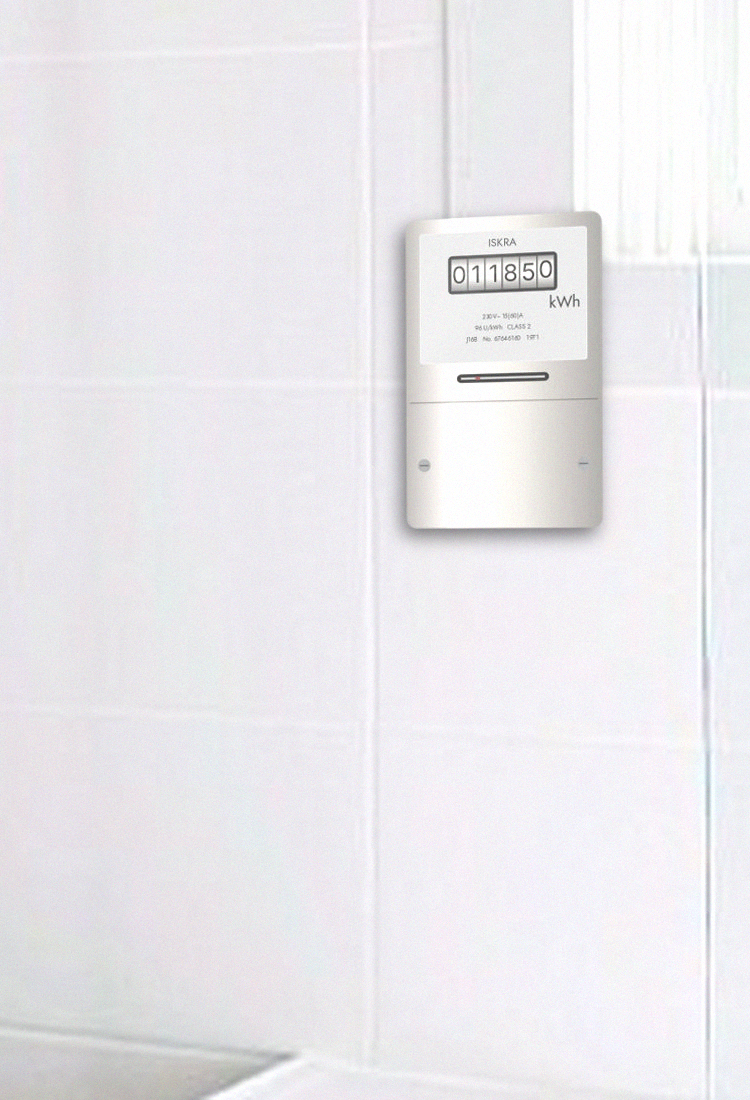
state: 11850 kWh
